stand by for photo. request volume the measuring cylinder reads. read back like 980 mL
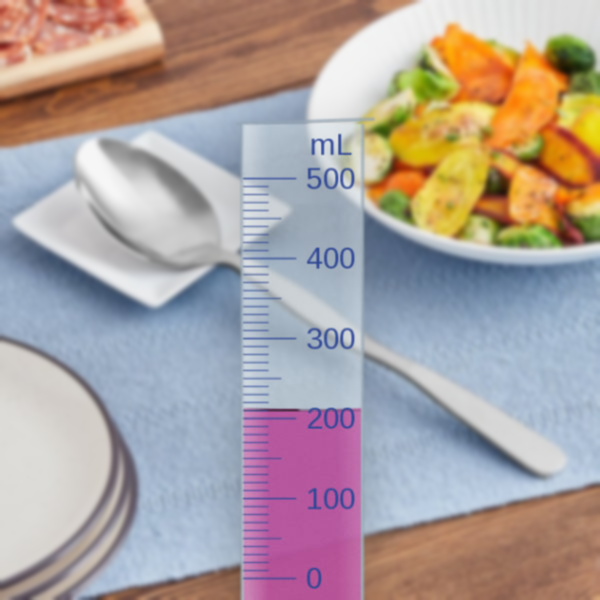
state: 210 mL
